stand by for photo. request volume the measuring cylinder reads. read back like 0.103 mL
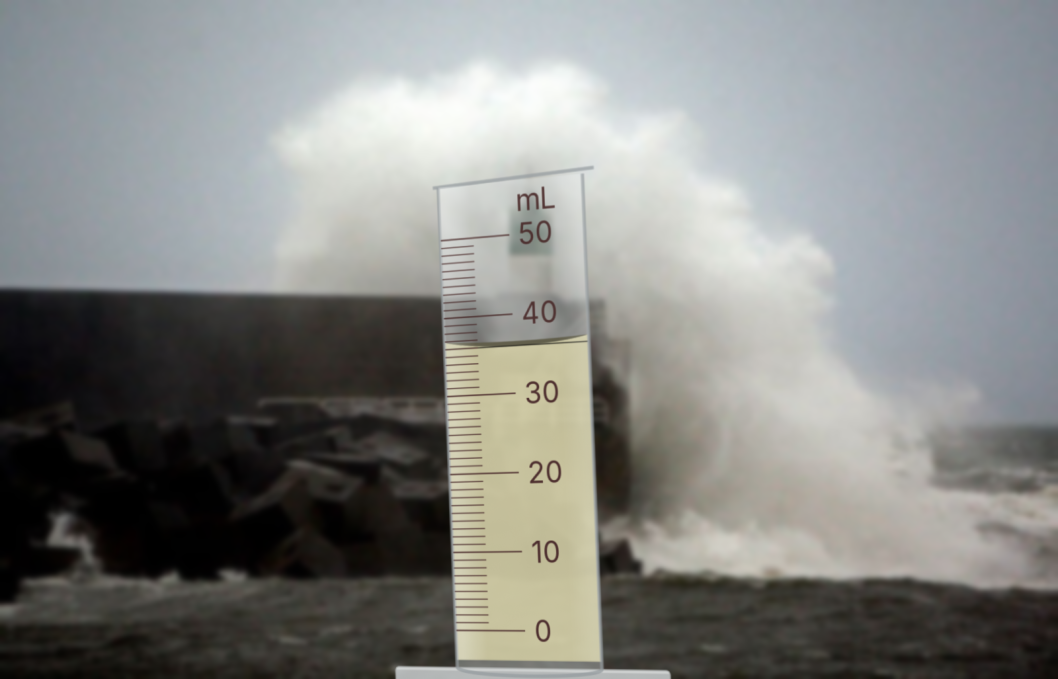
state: 36 mL
